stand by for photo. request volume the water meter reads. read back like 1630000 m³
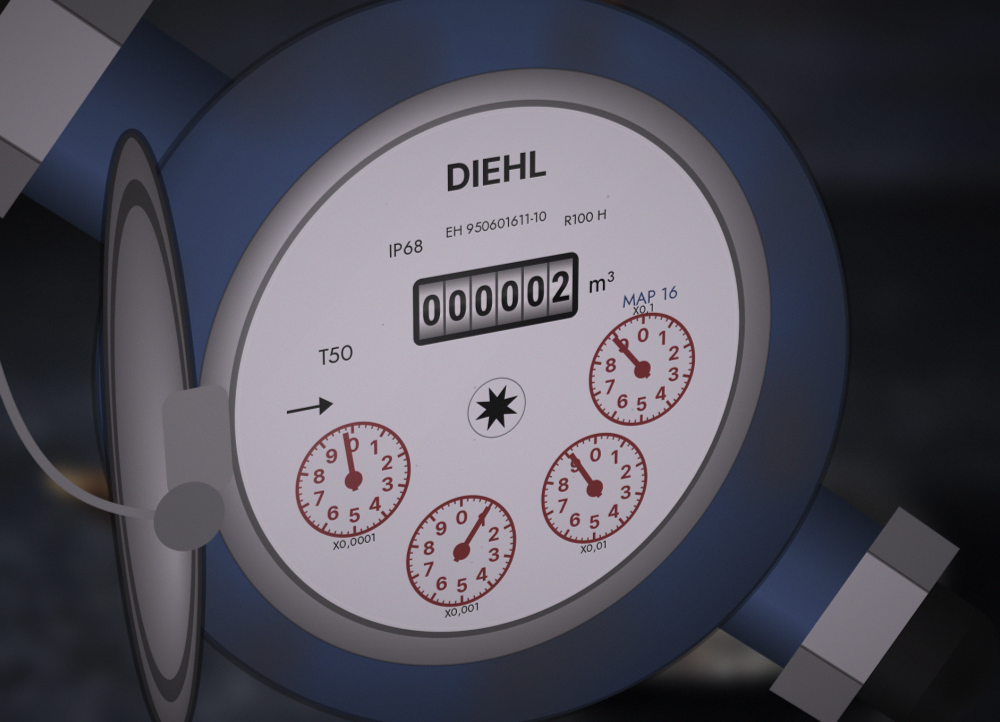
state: 2.8909 m³
